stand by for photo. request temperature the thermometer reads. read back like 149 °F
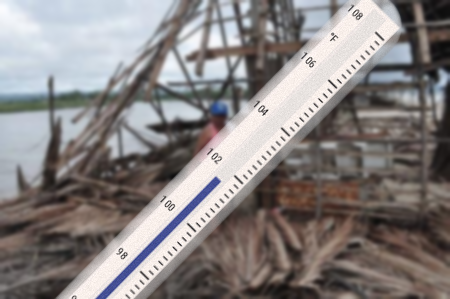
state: 101.6 °F
